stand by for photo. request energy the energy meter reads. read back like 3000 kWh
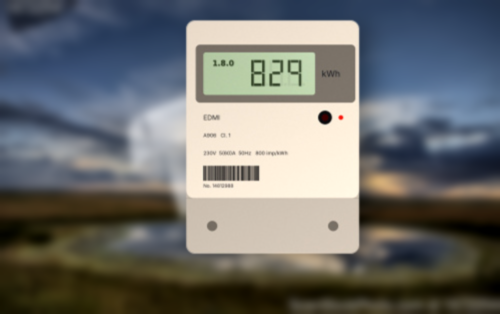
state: 829 kWh
